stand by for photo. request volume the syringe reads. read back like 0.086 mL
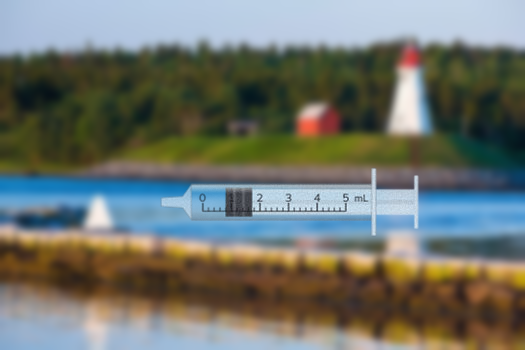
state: 0.8 mL
